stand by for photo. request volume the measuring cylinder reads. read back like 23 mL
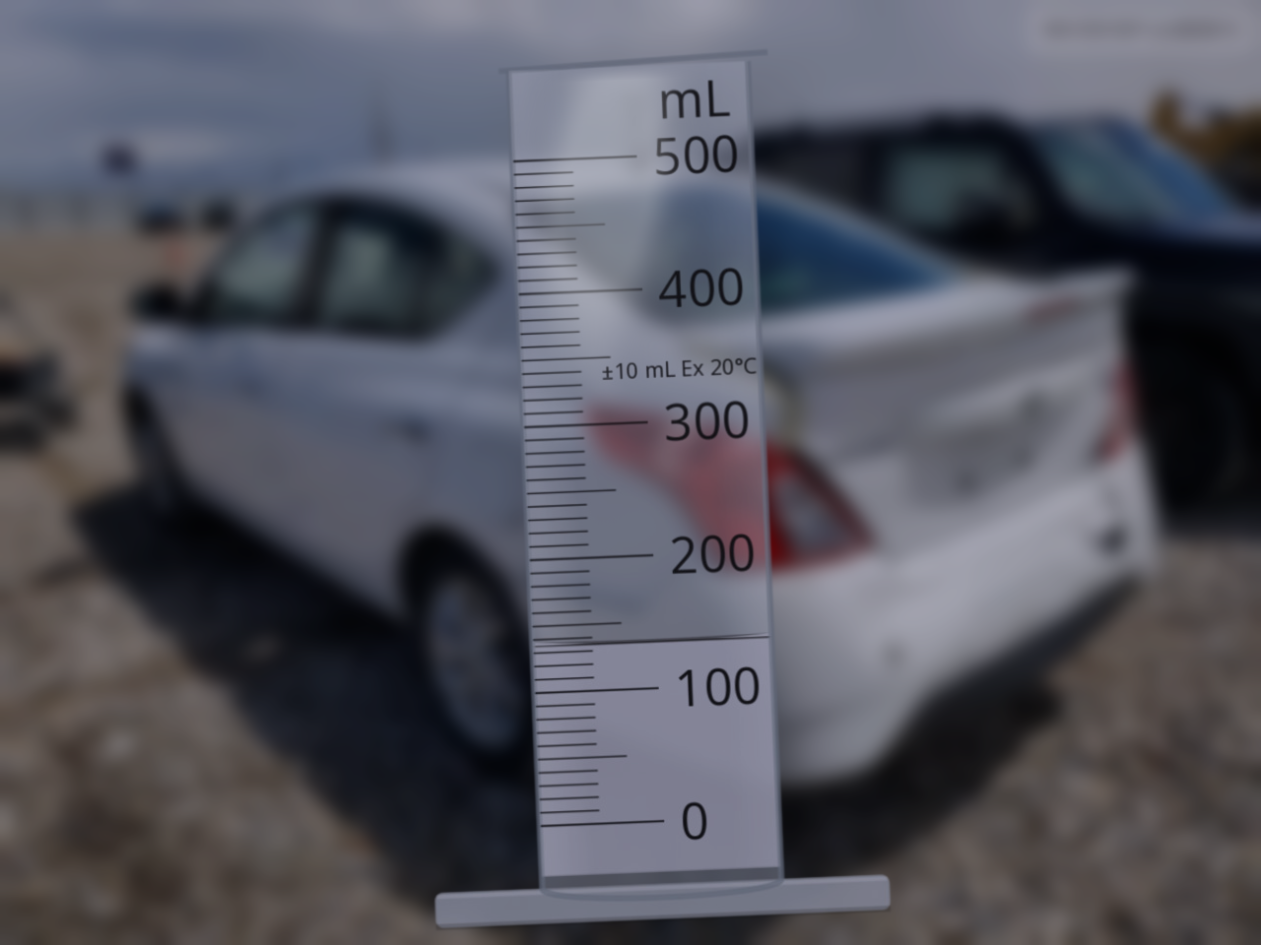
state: 135 mL
